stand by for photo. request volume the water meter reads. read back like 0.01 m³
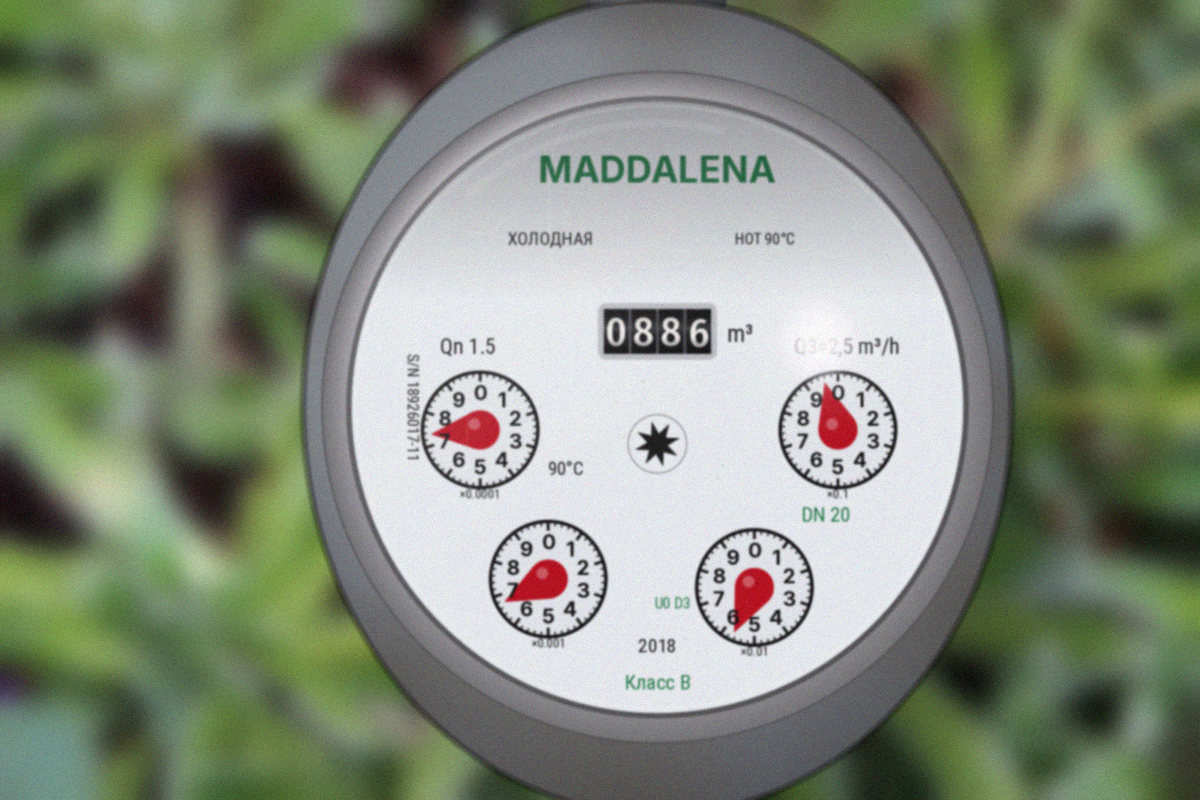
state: 885.9567 m³
